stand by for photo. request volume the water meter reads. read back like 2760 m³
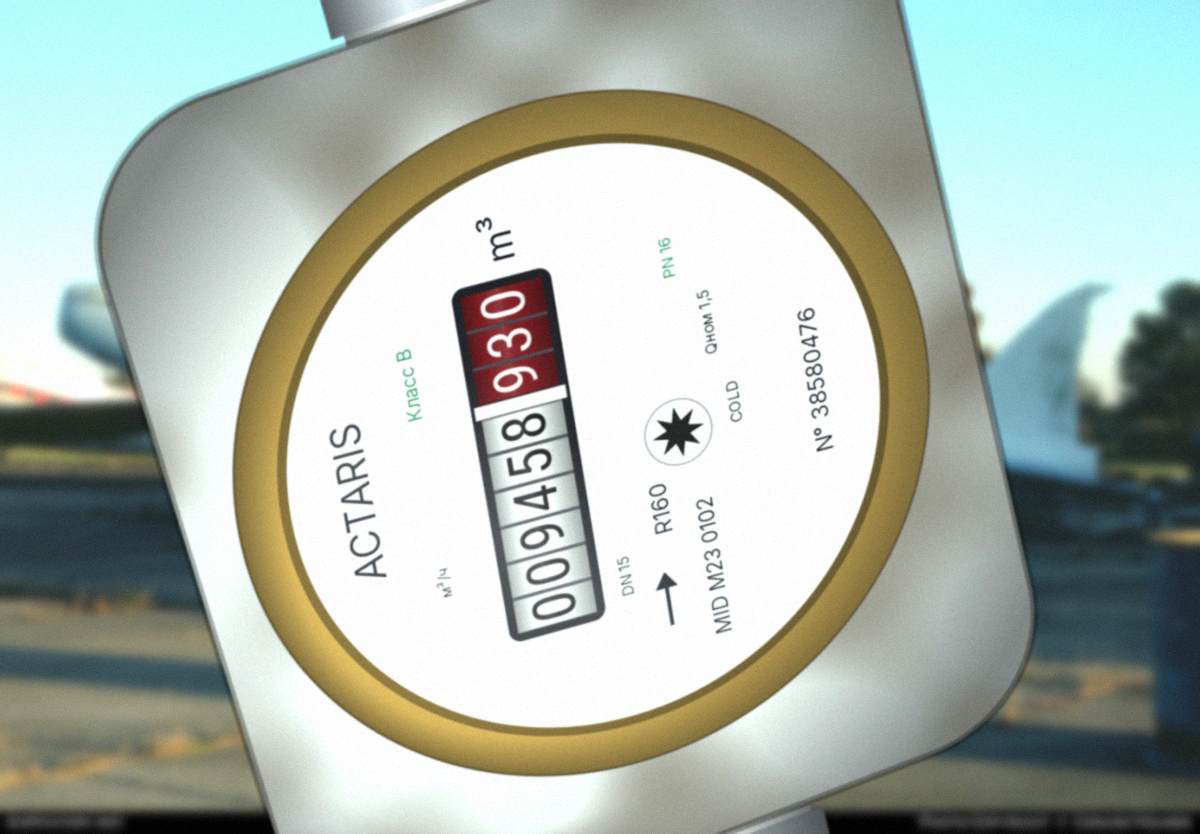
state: 9458.930 m³
